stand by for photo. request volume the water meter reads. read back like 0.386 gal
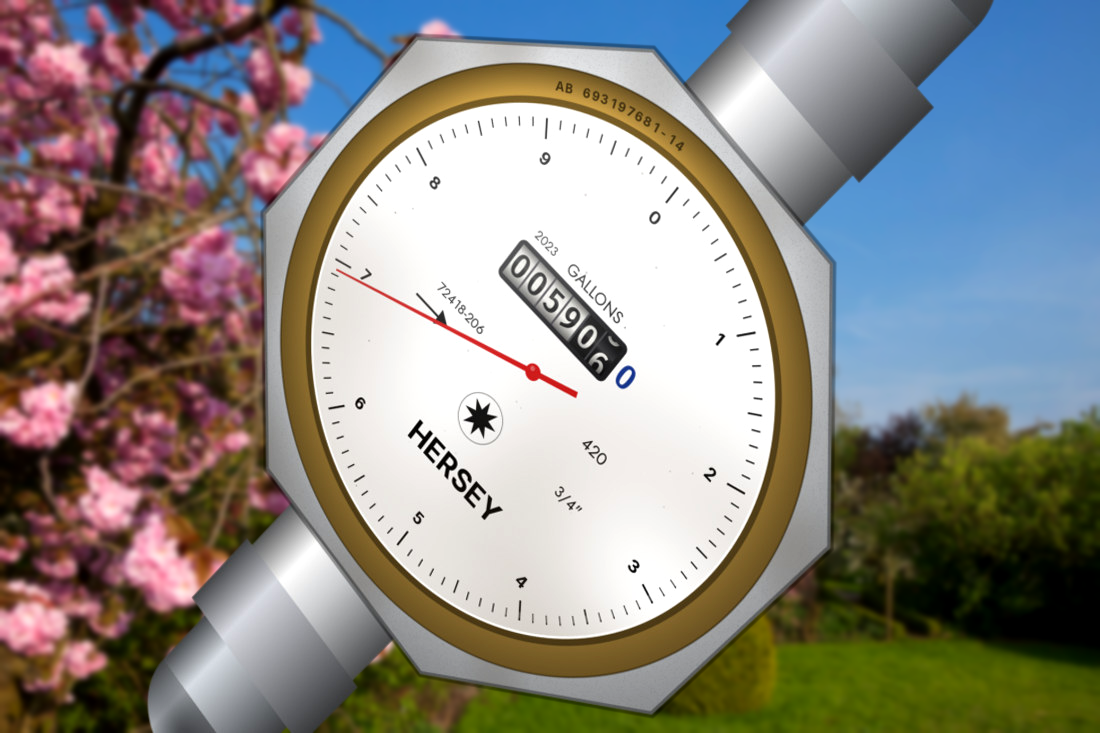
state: 59056.9 gal
